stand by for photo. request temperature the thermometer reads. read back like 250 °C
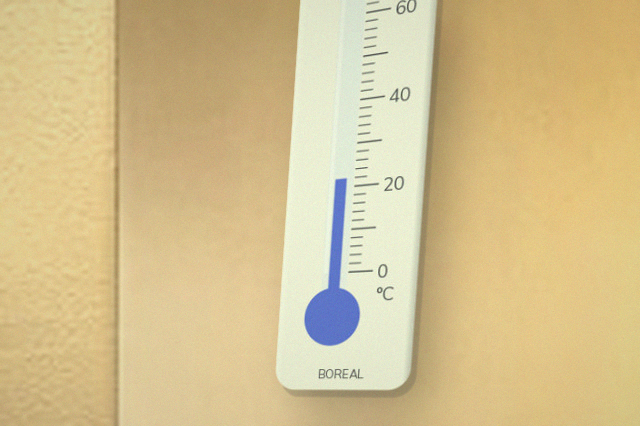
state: 22 °C
